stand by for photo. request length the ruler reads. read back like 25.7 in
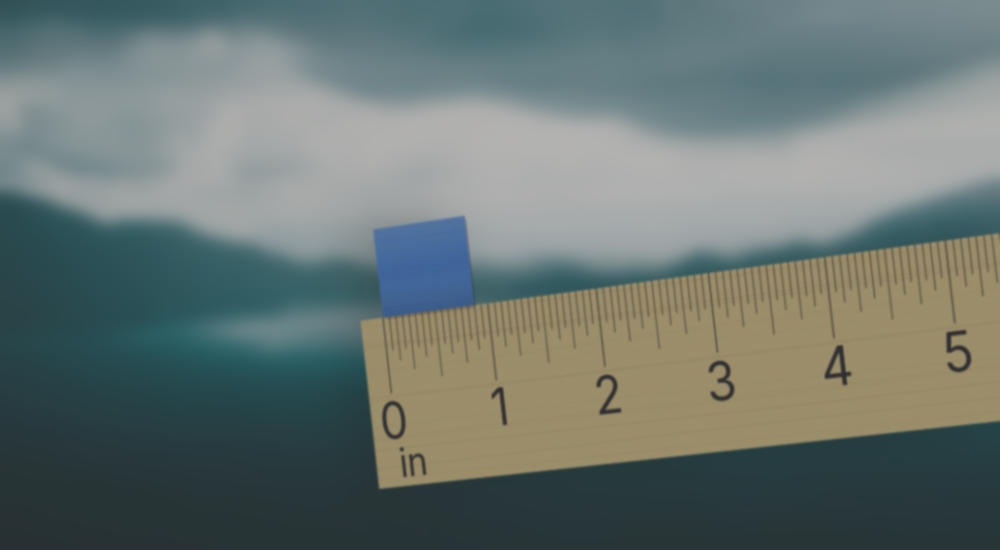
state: 0.875 in
